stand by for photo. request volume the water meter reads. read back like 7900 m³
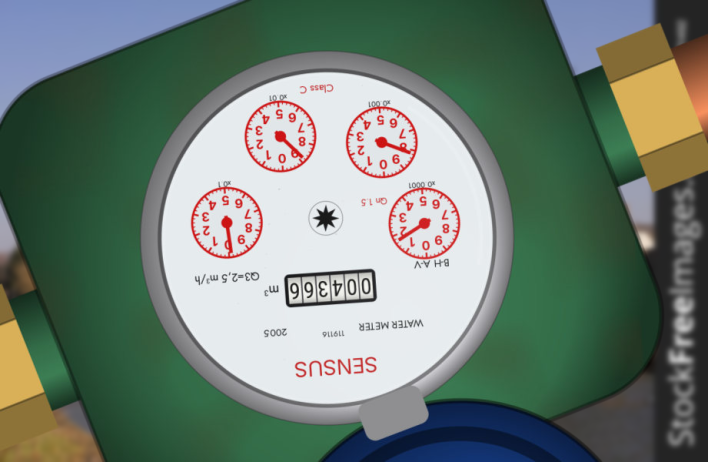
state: 4365.9881 m³
